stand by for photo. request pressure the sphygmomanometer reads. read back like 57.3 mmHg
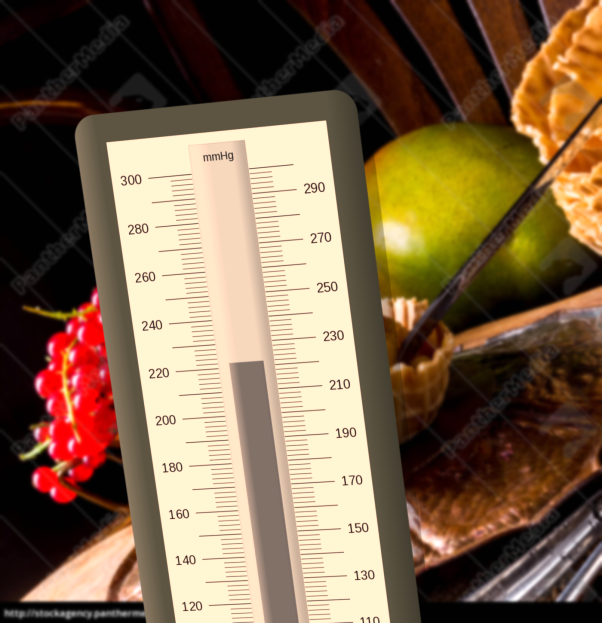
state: 222 mmHg
